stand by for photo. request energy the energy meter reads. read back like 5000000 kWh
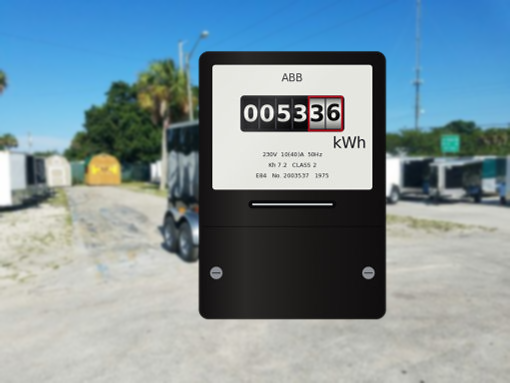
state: 53.36 kWh
